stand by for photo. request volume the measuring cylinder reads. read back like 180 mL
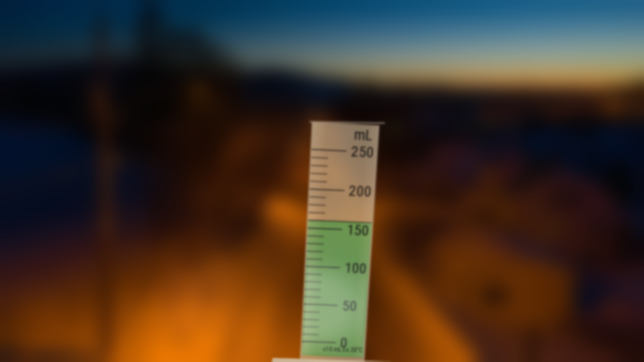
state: 160 mL
